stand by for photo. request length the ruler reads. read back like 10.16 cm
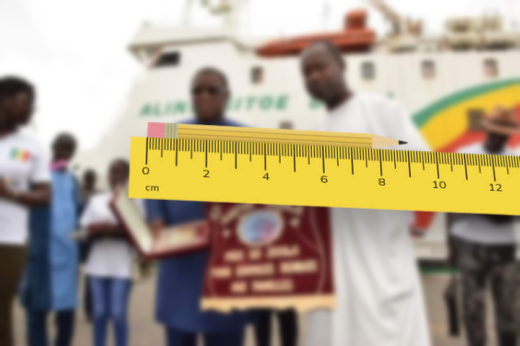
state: 9 cm
